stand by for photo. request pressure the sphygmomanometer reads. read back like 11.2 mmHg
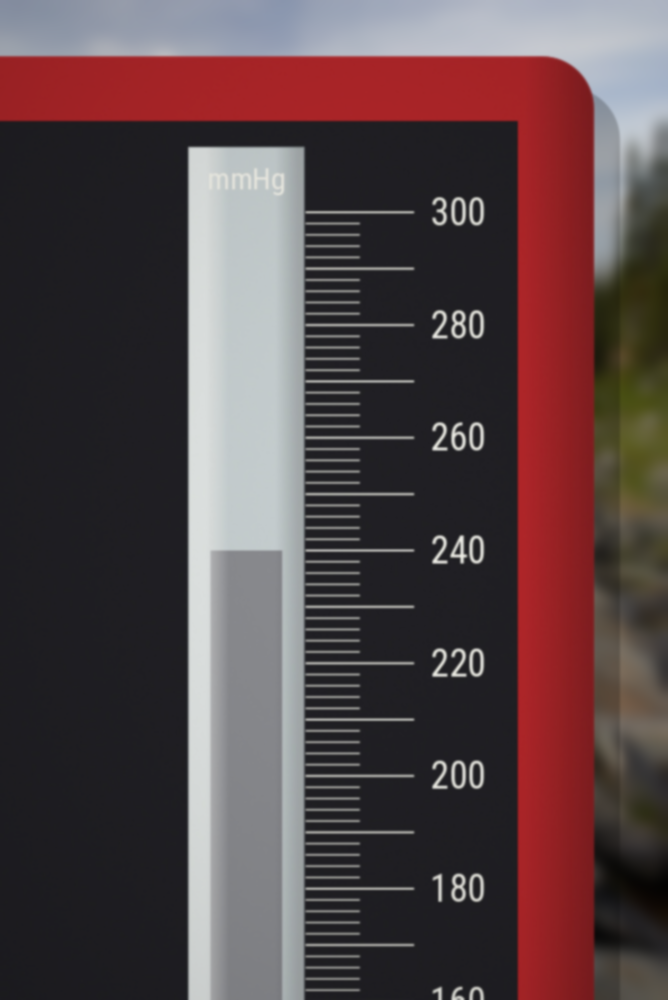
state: 240 mmHg
